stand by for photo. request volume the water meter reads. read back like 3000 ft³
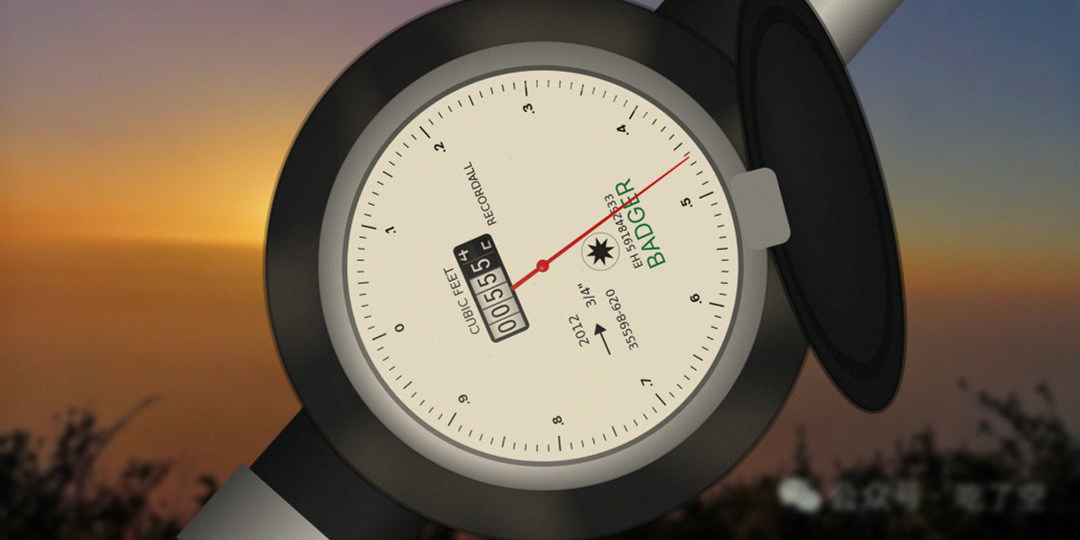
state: 5554.46 ft³
